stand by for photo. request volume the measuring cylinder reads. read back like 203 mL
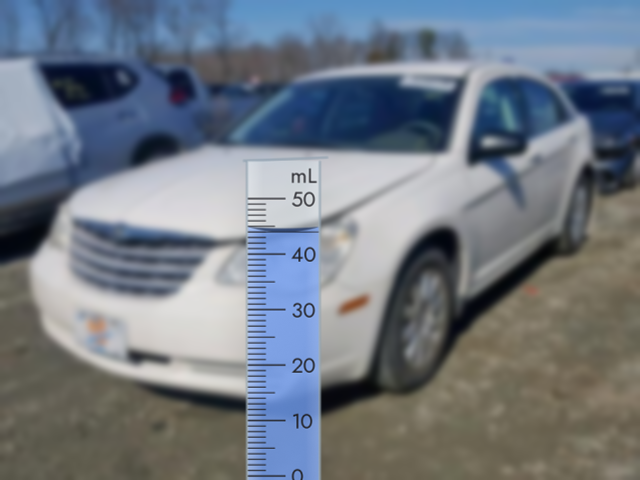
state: 44 mL
